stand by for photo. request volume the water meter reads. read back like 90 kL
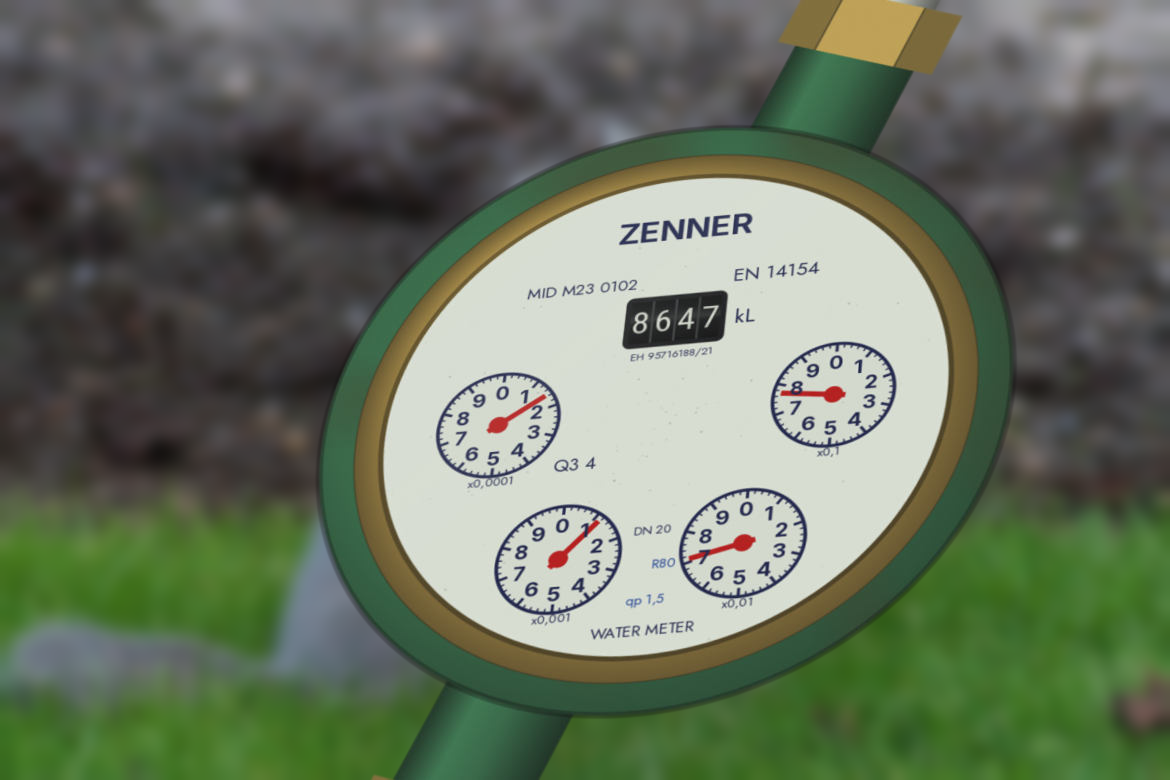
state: 8647.7711 kL
